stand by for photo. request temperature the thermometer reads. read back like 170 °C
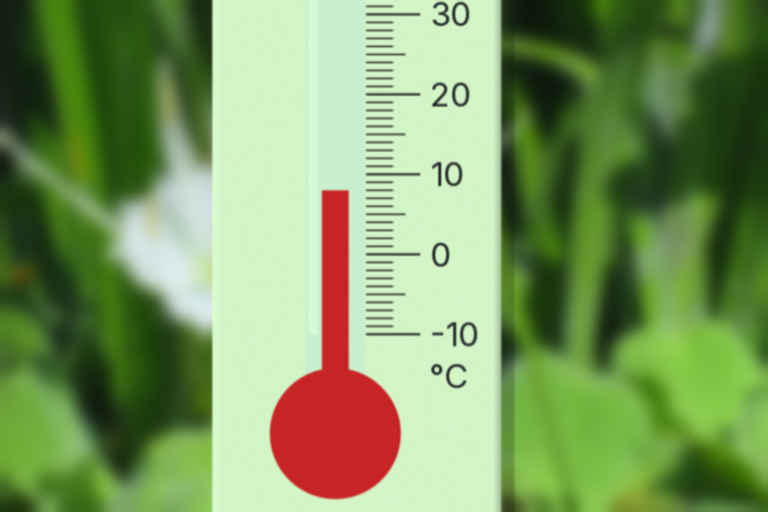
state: 8 °C
